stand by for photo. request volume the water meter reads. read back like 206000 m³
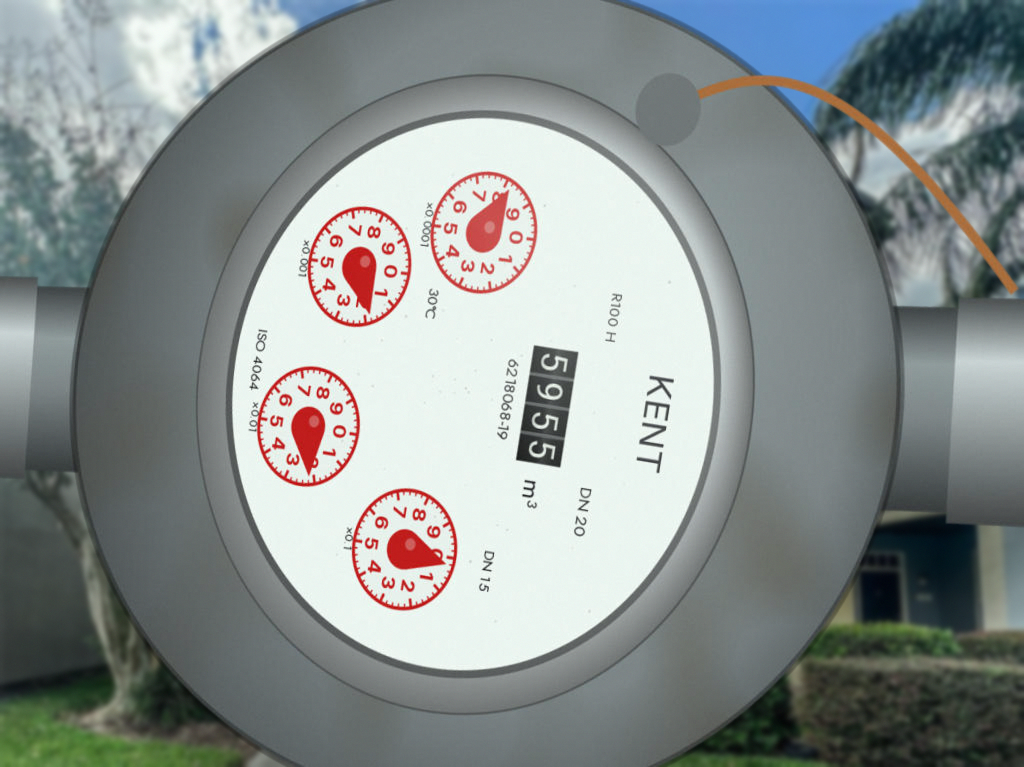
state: 5955.0218 m³
